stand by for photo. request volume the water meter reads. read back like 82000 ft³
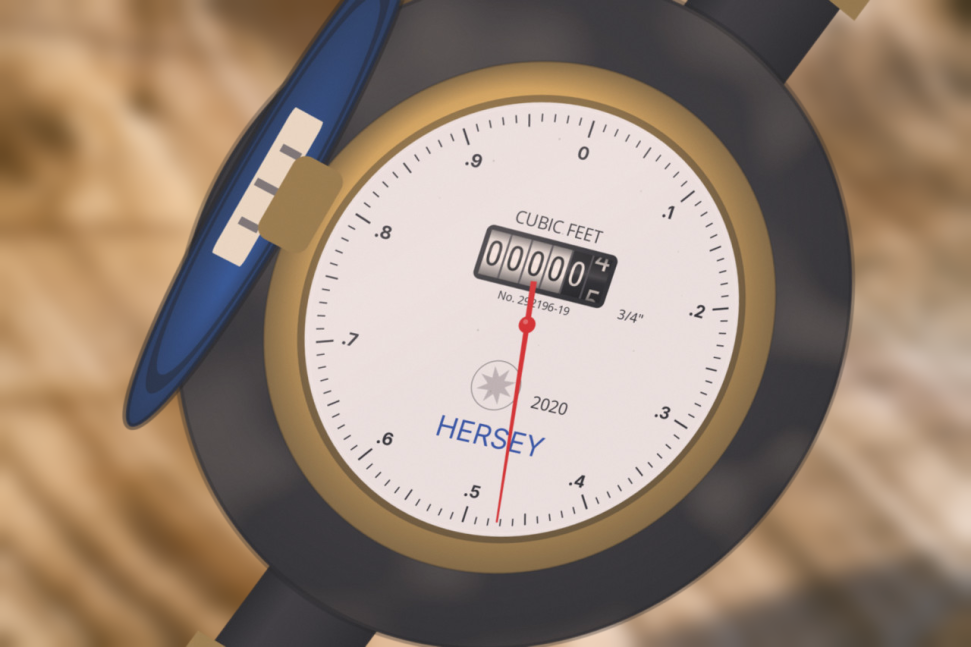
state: 4.47 ft³
